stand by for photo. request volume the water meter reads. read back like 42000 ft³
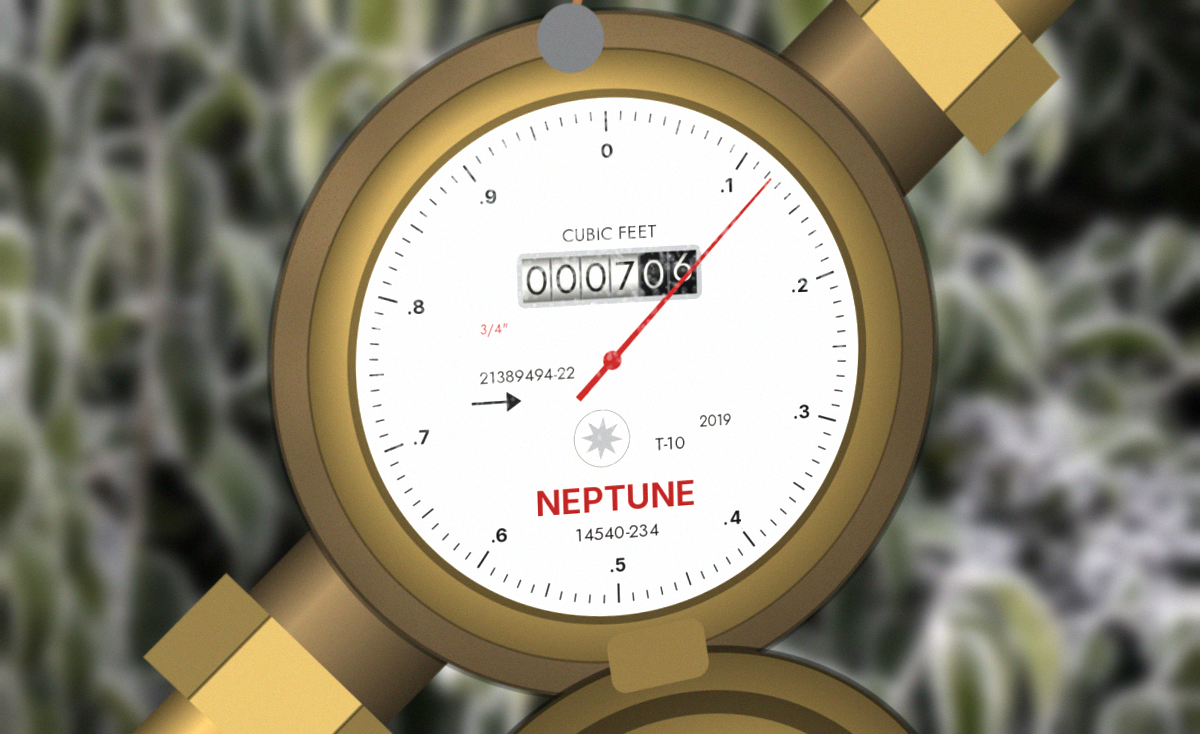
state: 706.12 ft³
